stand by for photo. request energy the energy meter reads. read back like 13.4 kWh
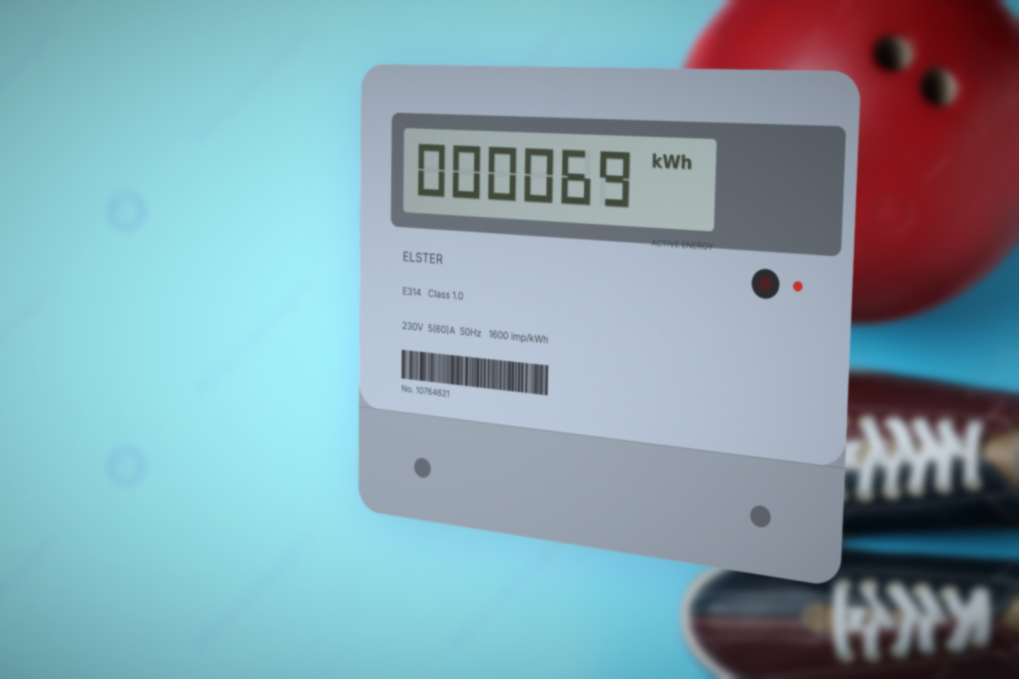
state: 69 kWh
